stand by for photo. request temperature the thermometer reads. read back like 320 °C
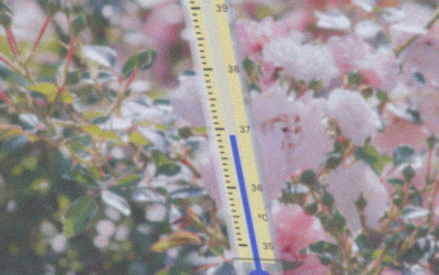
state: 36.9 °C
